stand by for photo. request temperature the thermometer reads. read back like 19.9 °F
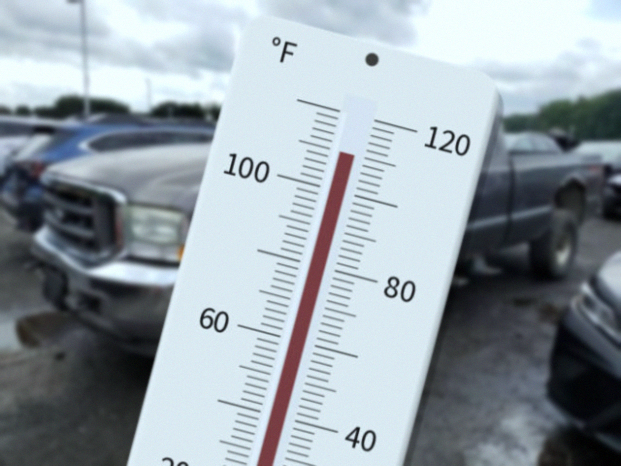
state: 110 °F
